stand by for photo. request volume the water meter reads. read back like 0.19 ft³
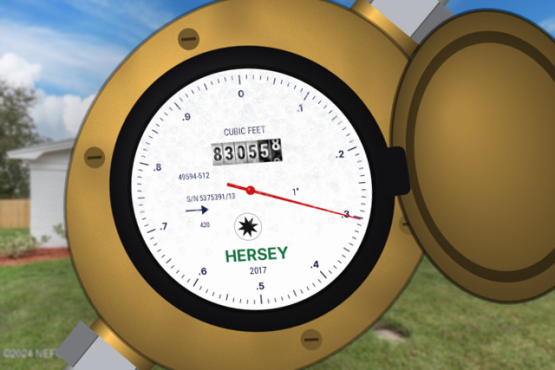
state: 830558.30 ft³
